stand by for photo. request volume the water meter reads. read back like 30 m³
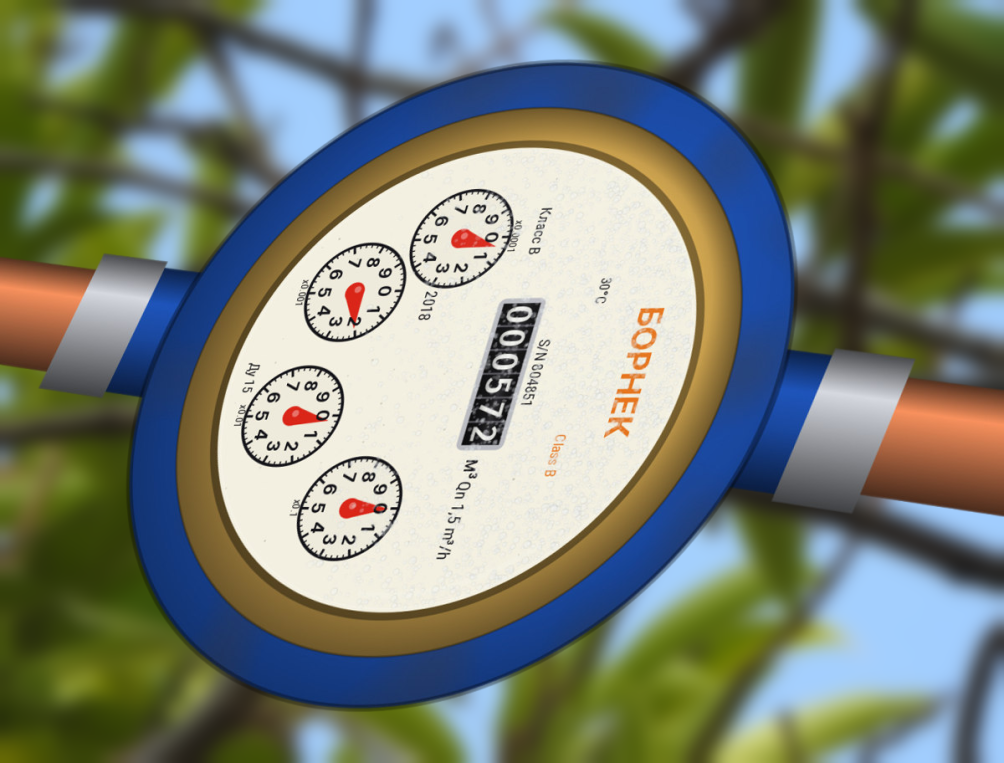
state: 572.0020 m³
